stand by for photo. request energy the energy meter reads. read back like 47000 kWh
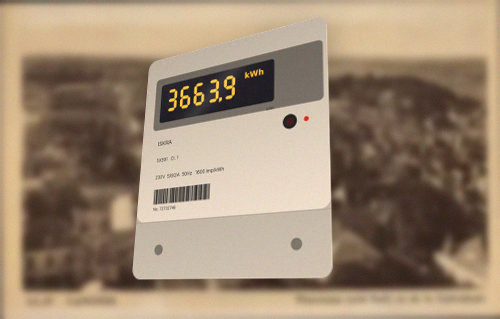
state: 3663.9 kWh
